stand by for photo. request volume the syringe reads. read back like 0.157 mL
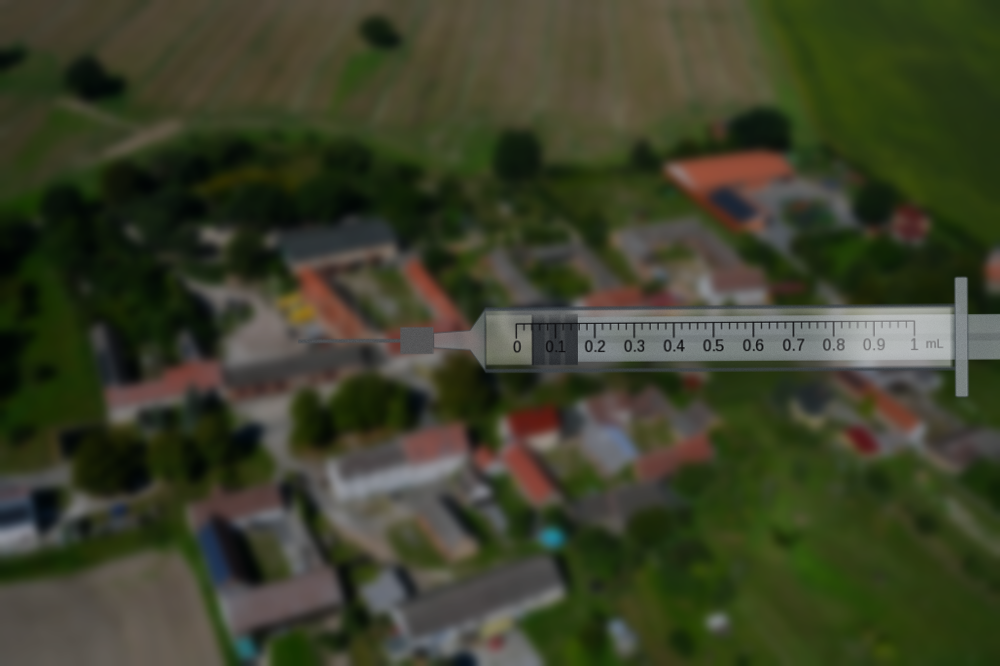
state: 0.04 mL
